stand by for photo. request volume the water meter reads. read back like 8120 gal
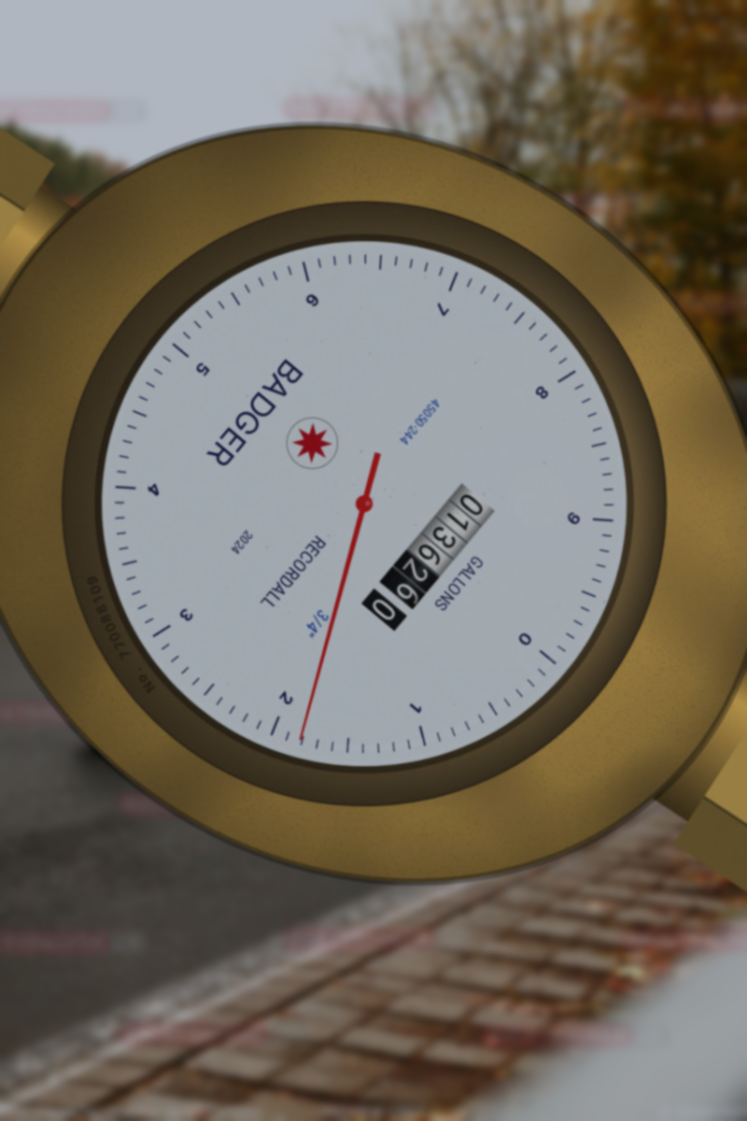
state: 136261.8 gal
